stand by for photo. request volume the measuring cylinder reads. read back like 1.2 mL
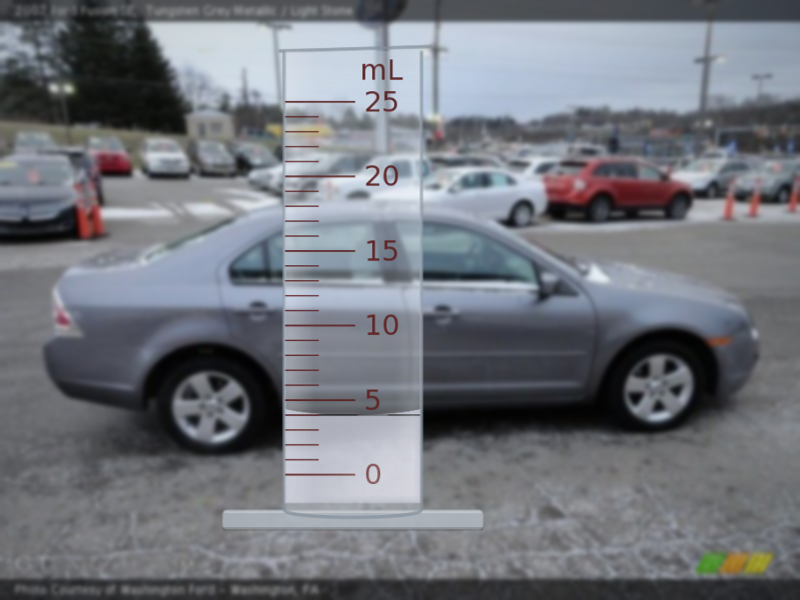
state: 4 mL
